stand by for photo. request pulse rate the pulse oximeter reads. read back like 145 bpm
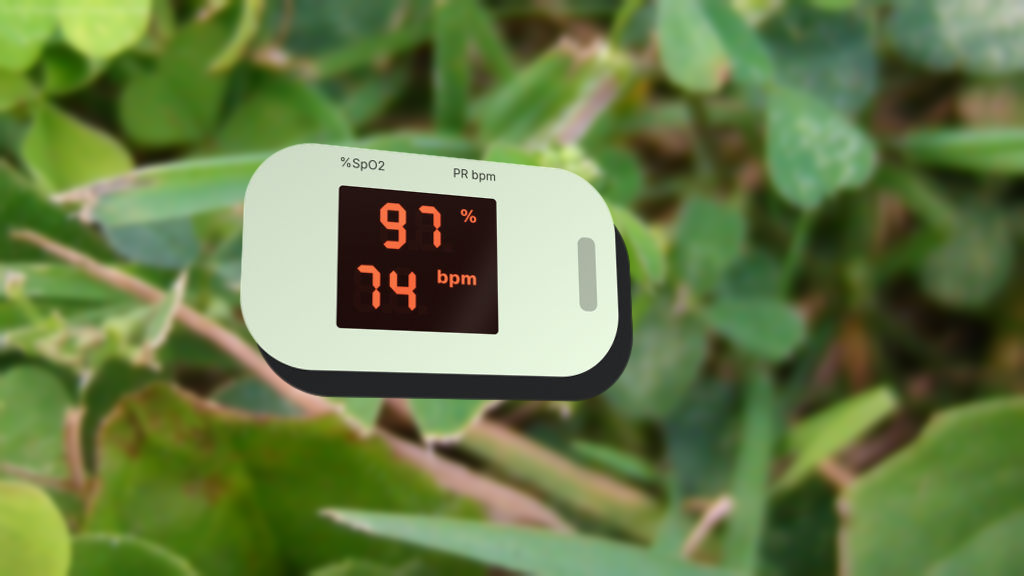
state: 74 bpm
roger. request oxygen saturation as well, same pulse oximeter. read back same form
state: 97 %
